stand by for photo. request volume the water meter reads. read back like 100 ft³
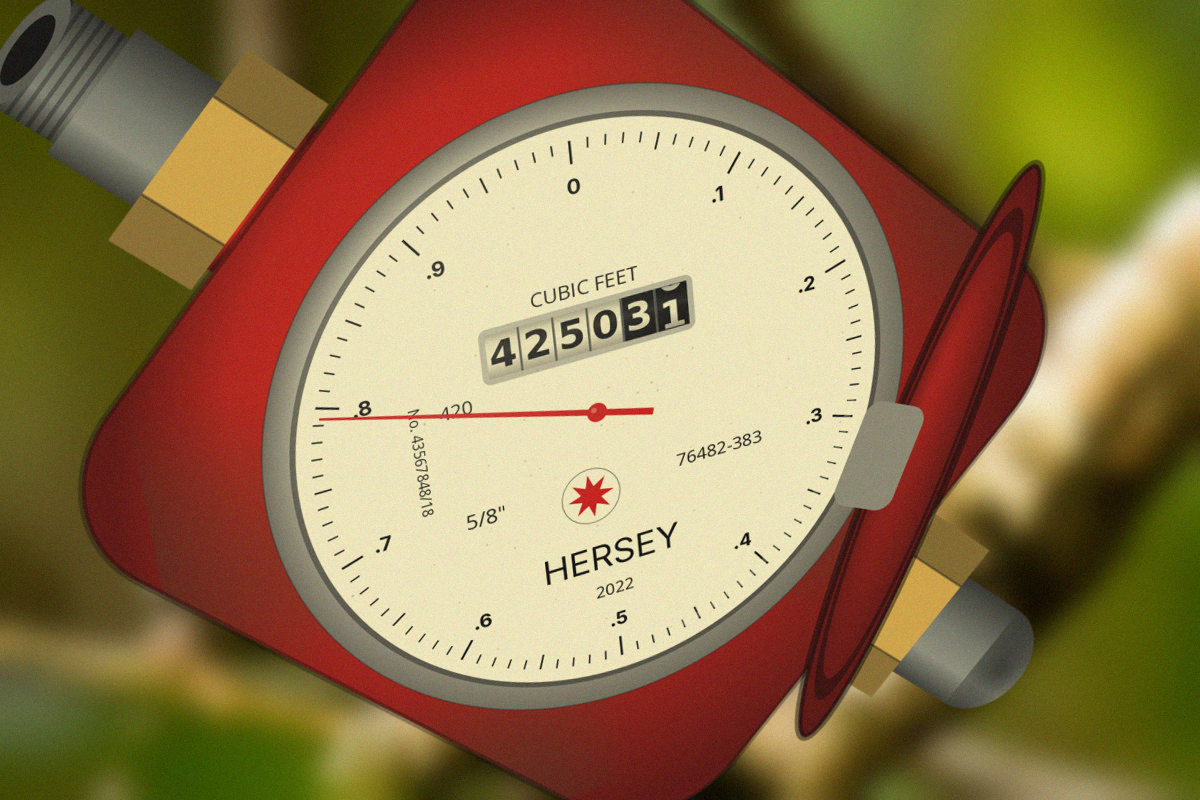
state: 425030.79 ft³
